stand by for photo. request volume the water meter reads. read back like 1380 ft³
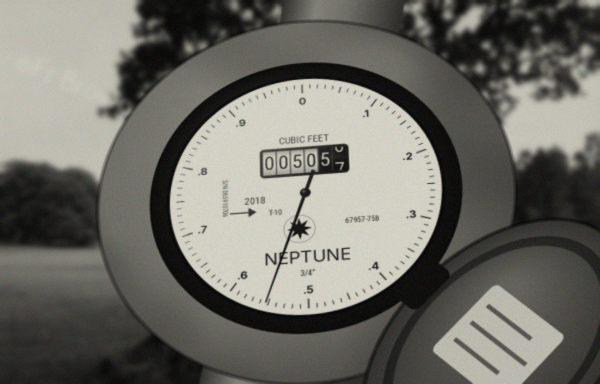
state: 5056.55 ft³
